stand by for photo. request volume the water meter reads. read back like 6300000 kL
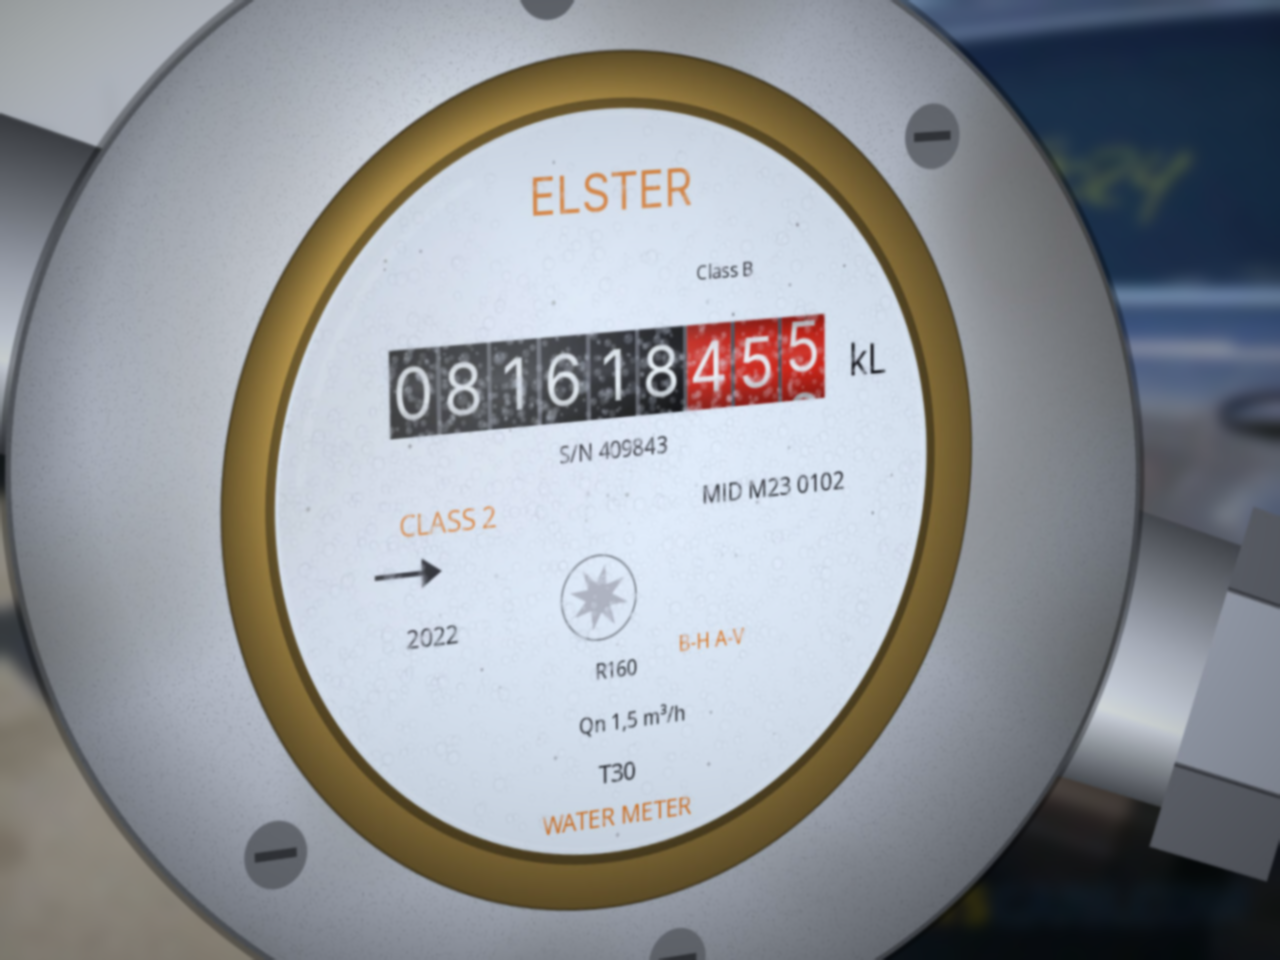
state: 81618.455 kL
